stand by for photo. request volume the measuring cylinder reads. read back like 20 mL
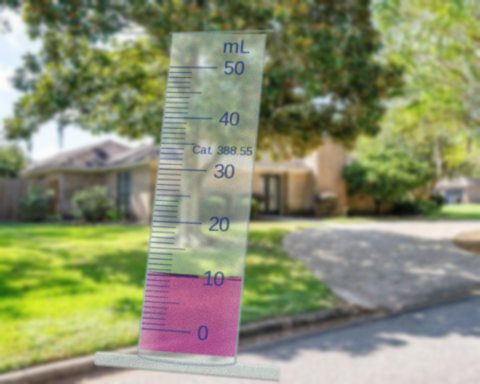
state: 10 mL
